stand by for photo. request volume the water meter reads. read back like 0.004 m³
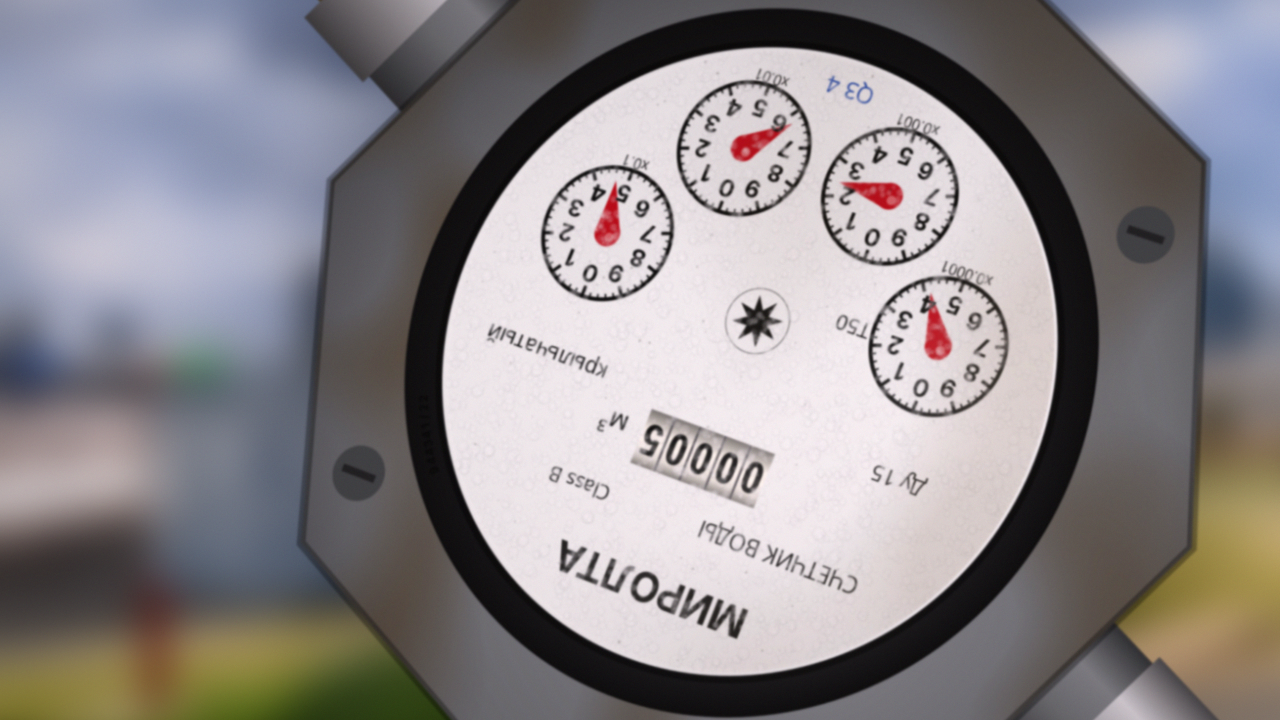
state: 5.4624 m³
